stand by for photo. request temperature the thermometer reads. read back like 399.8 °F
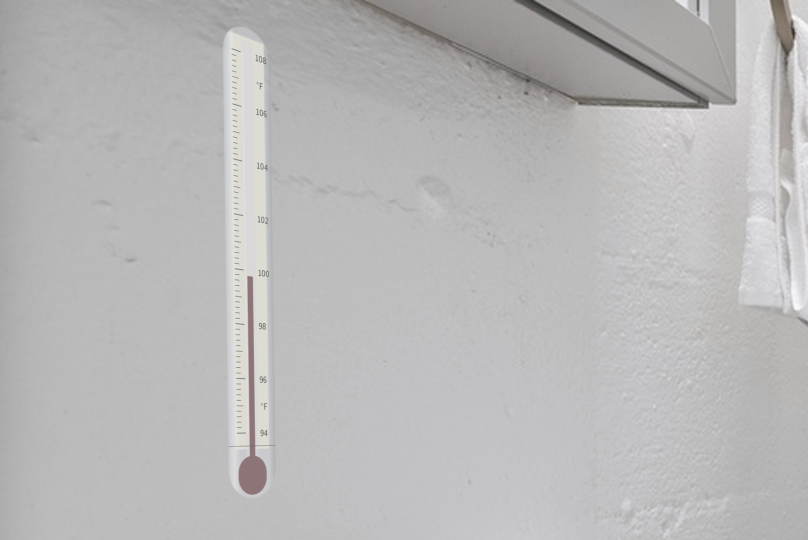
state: 99.8 °F
